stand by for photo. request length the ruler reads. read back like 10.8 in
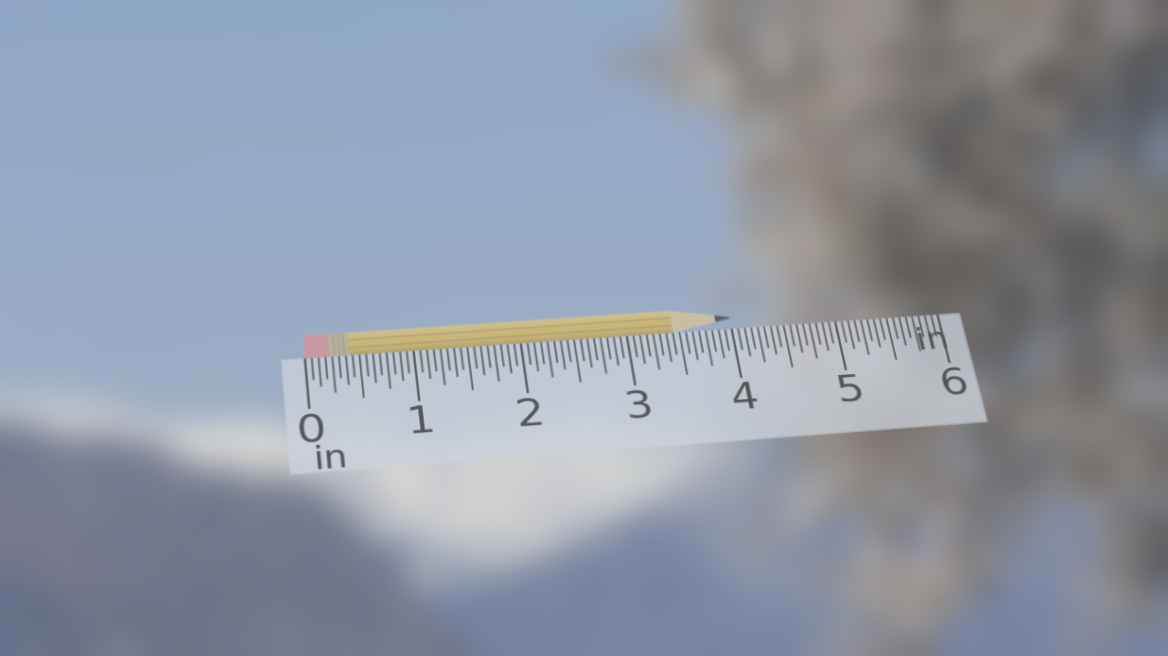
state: 4 in
